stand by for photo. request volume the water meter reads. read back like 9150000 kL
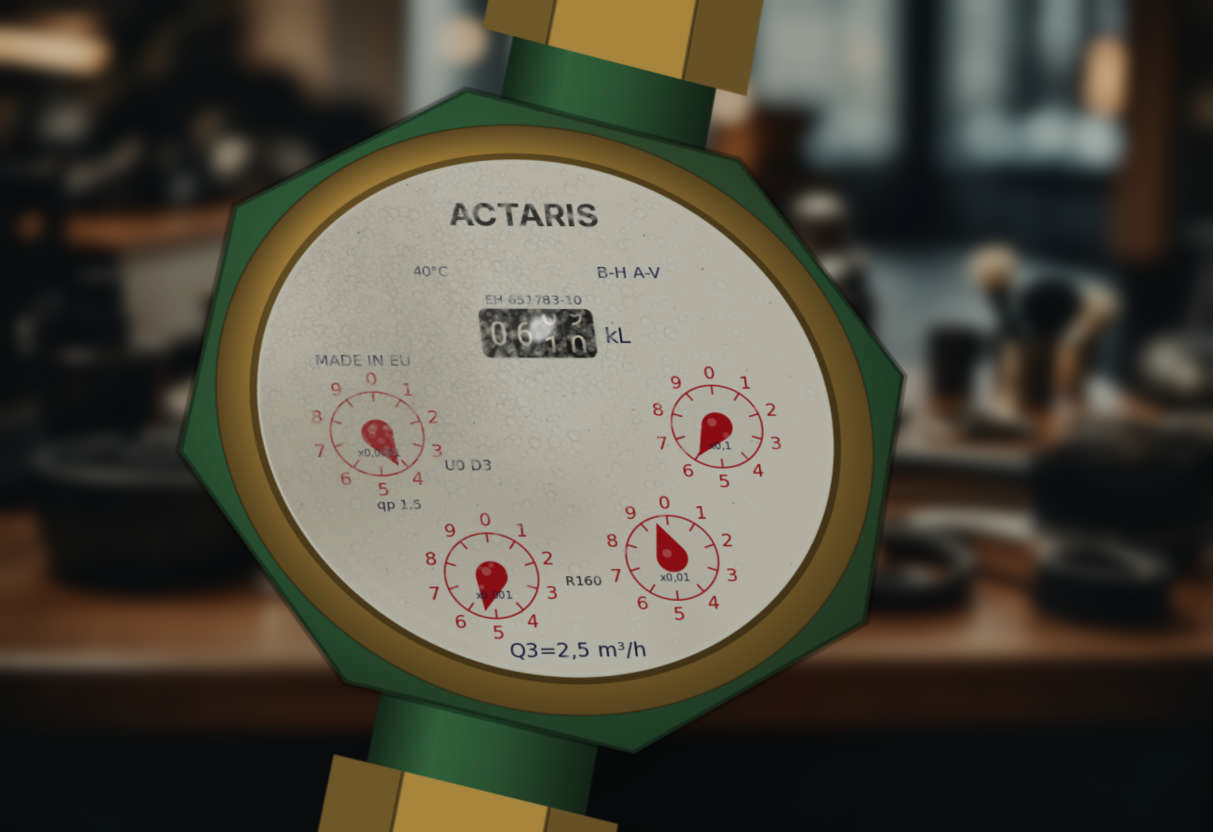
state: 609.5954 kL
